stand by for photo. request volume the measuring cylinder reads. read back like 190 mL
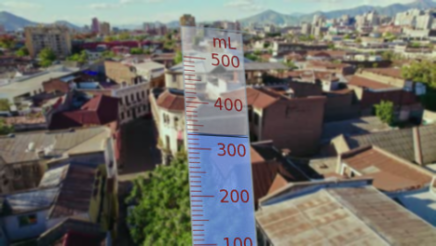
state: 330 mL
